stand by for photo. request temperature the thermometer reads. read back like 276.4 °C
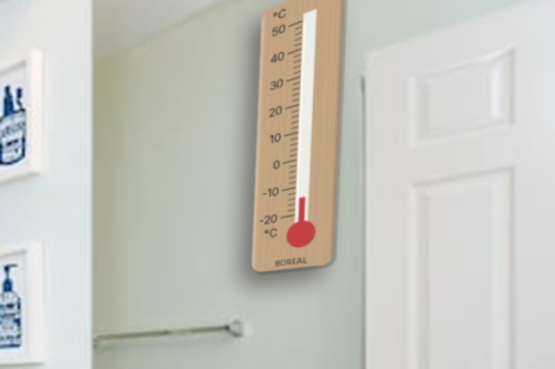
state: -14 °C
